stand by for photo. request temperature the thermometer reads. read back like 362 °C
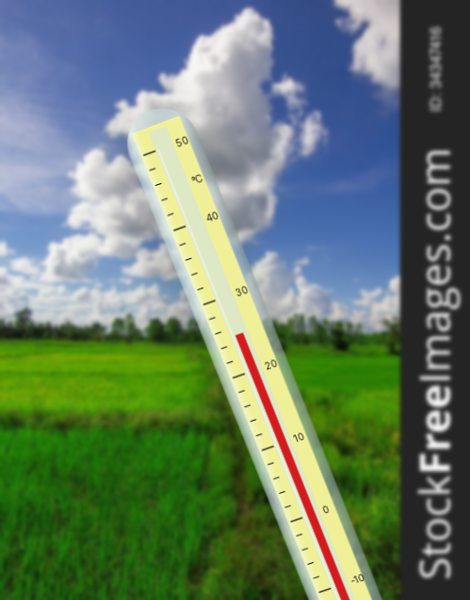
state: 25 °C
